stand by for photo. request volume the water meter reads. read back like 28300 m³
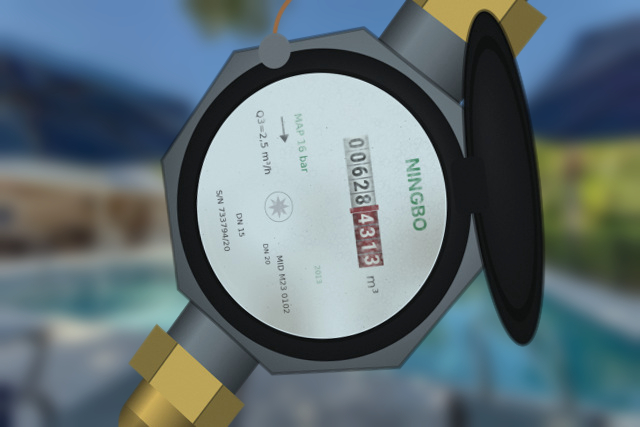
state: 628.4313 m³
